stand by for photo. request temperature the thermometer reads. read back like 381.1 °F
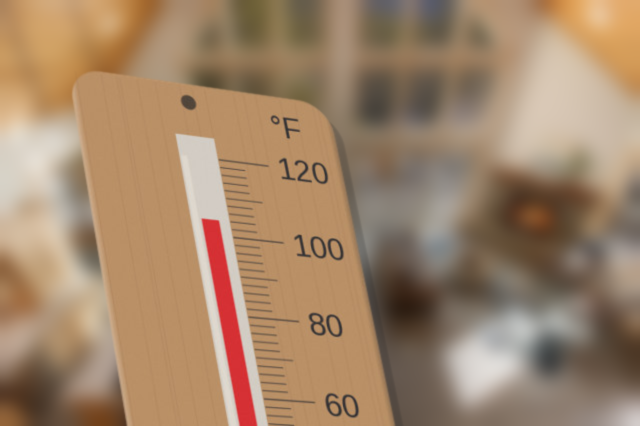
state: 104 °F
